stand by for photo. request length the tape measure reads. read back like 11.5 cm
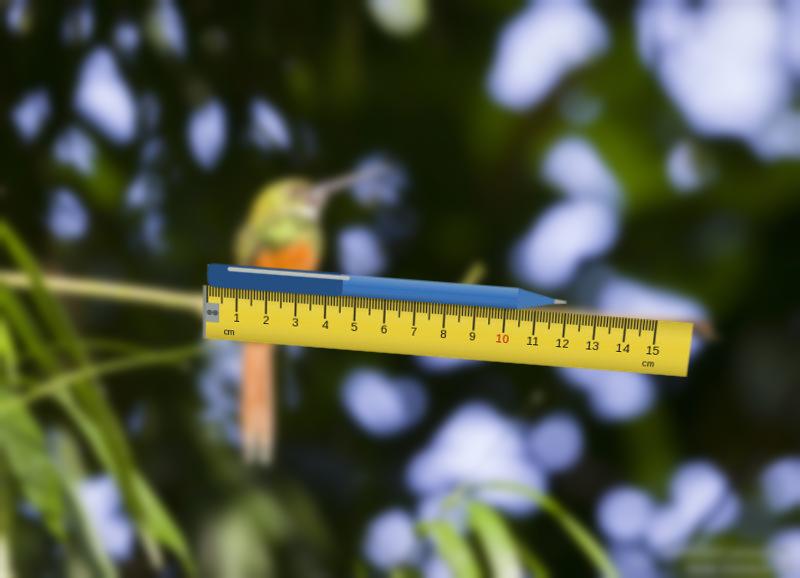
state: 12 cm
